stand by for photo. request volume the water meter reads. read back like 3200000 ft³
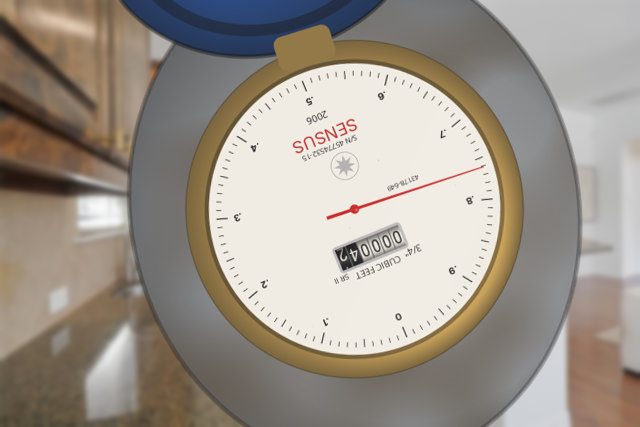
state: 41.76 ft³
